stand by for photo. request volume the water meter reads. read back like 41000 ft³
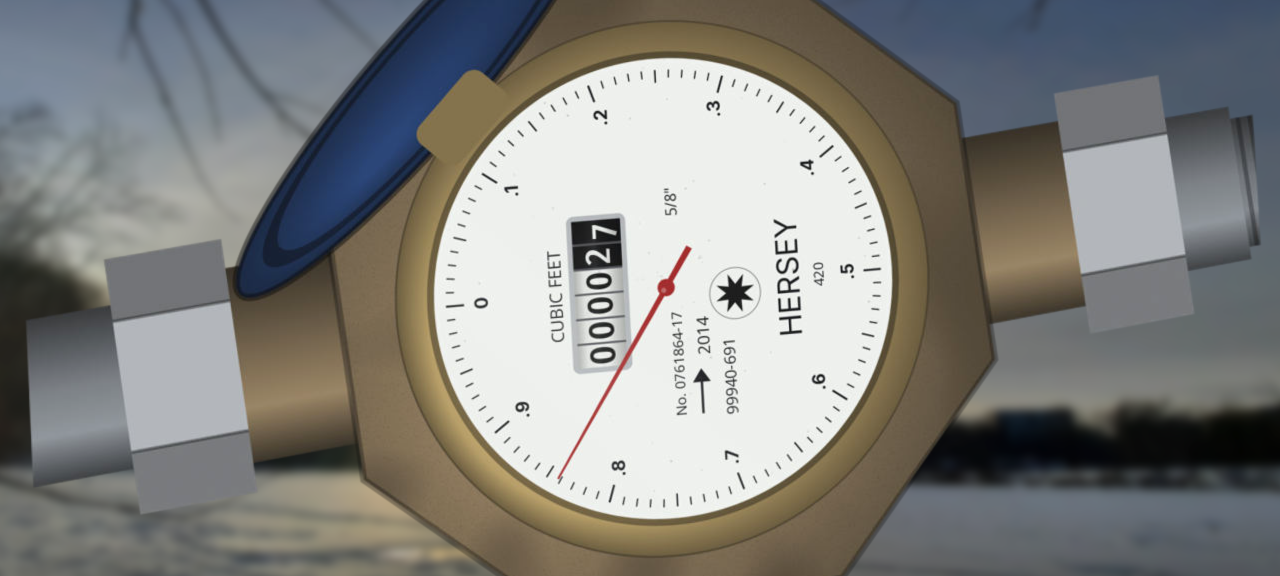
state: 26.84 ft³
